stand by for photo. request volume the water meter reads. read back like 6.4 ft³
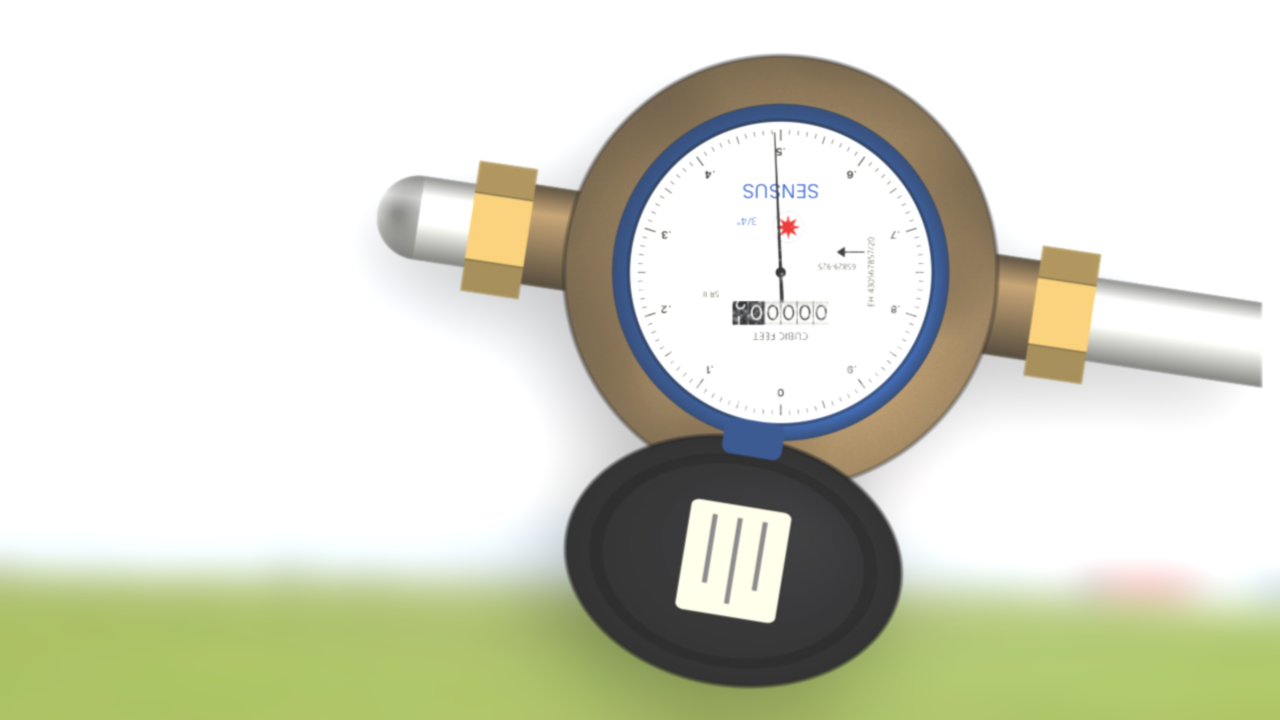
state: 1.49 ft³
